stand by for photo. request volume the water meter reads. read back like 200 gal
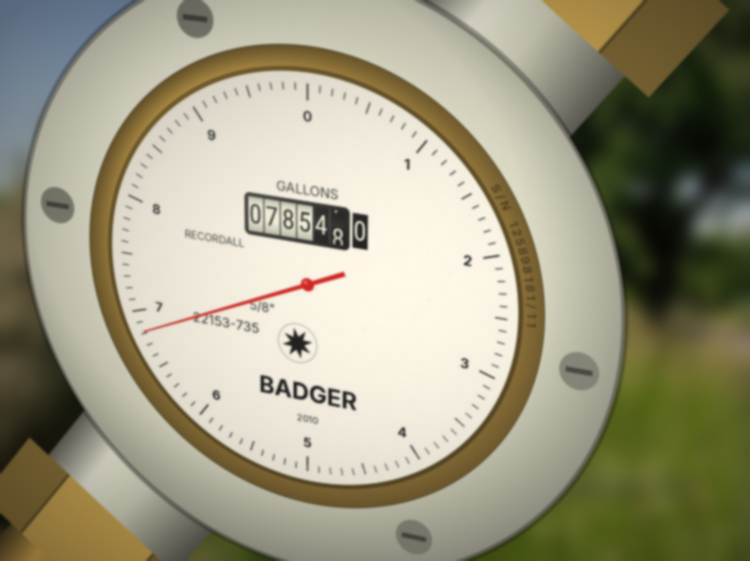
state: 785476.8 gal
